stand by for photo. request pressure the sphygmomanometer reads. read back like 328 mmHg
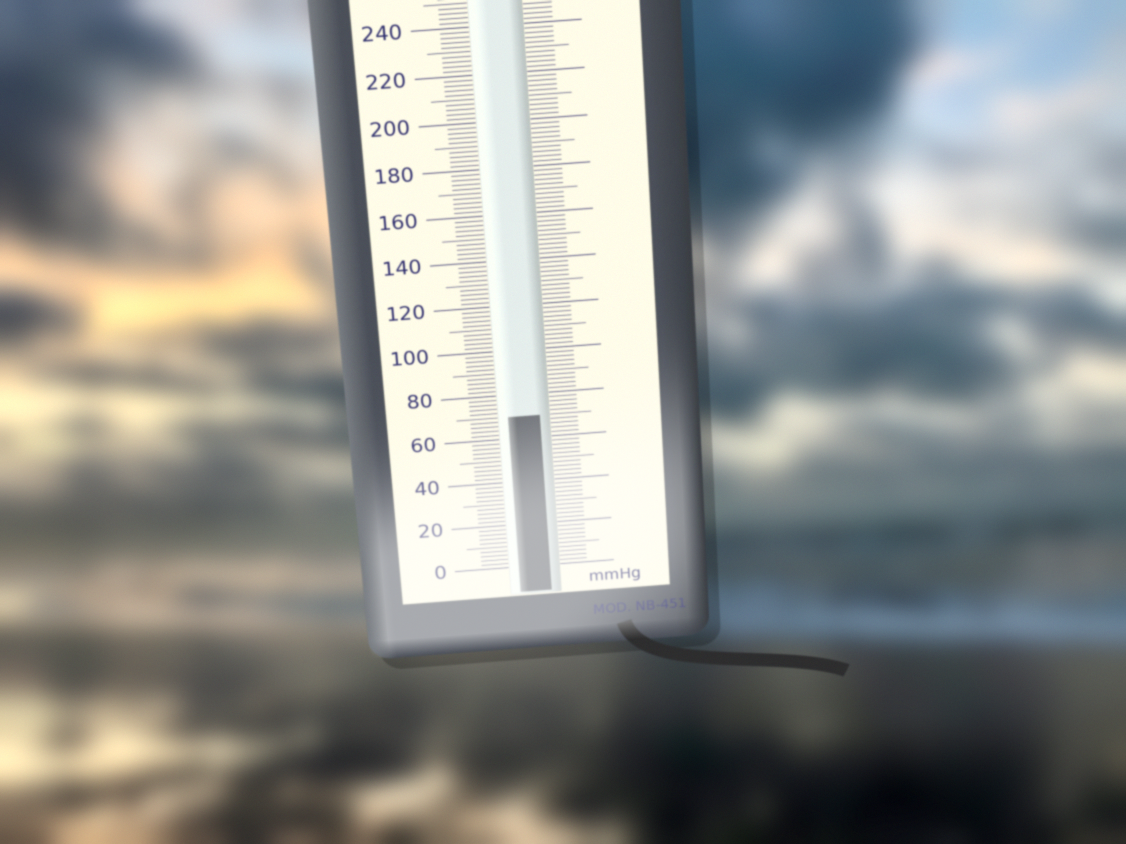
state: 70 mmHg
